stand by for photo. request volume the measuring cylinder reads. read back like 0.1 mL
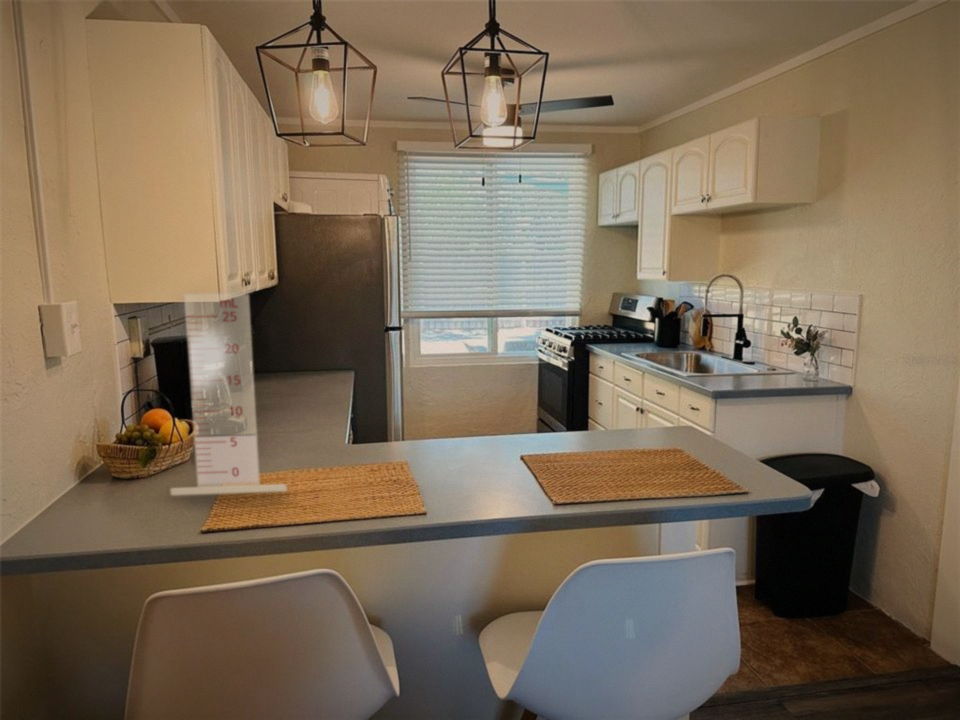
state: 6 mL
